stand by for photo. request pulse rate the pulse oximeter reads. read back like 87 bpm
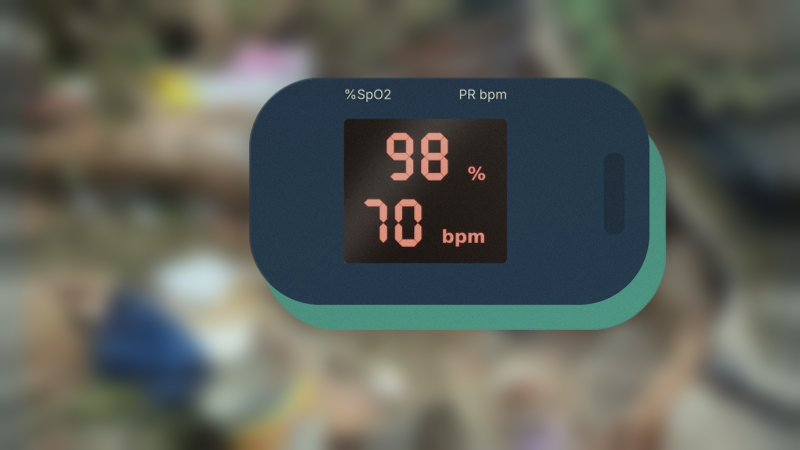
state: 70 bpm
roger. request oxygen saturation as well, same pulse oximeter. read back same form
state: 98 %
